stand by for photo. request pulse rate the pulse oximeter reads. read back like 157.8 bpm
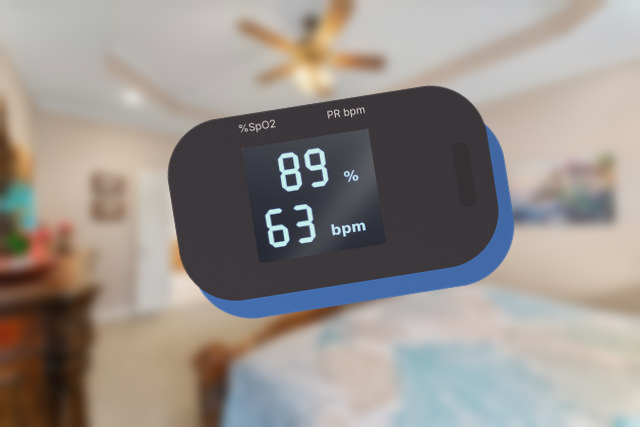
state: 63 bpm
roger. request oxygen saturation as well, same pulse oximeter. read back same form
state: 89 %
